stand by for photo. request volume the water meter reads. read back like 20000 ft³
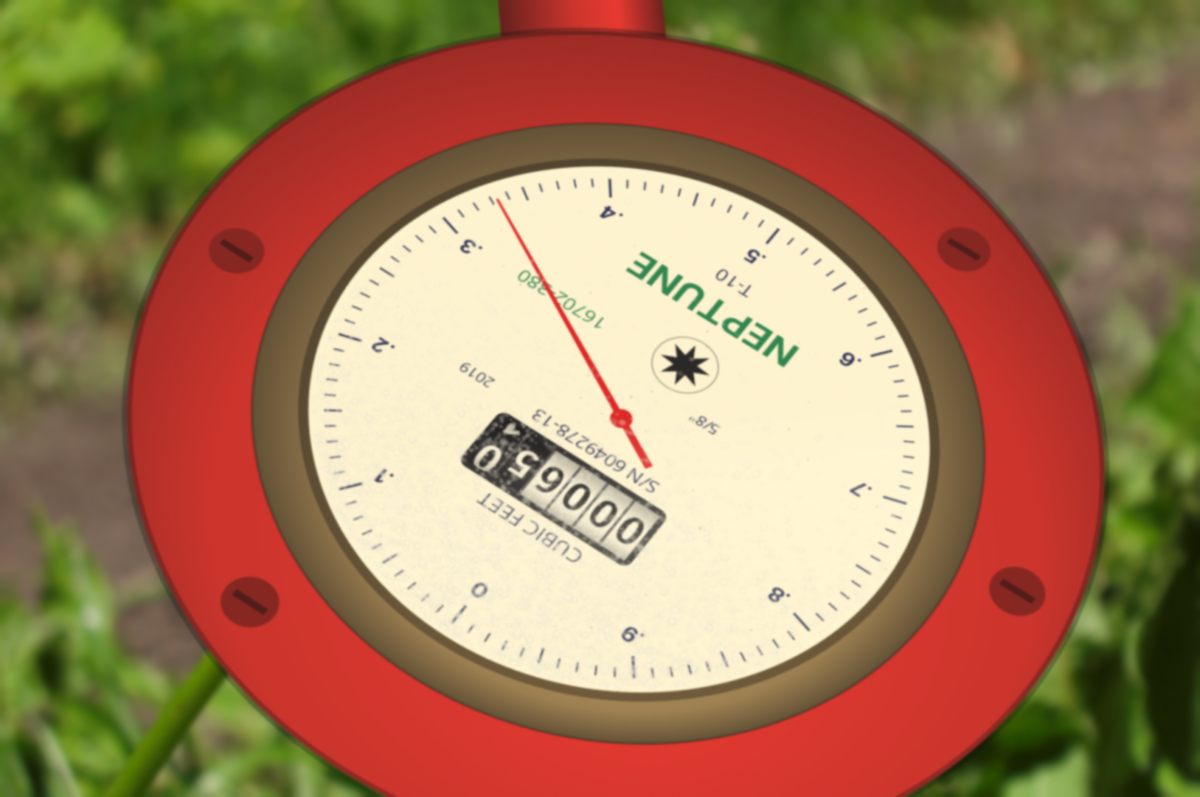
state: 650.33 ft³
